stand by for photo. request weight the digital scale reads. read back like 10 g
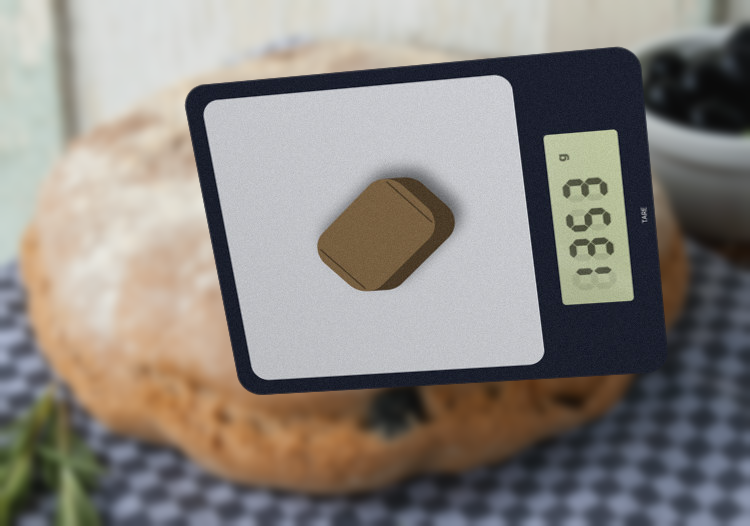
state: 1353 g
